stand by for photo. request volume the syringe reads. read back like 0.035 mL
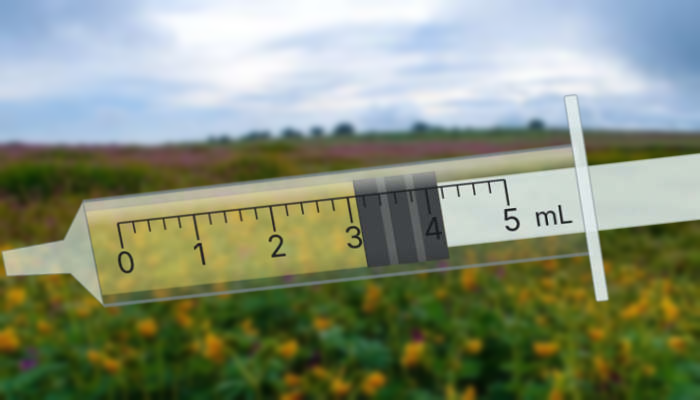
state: 3.1 mL
